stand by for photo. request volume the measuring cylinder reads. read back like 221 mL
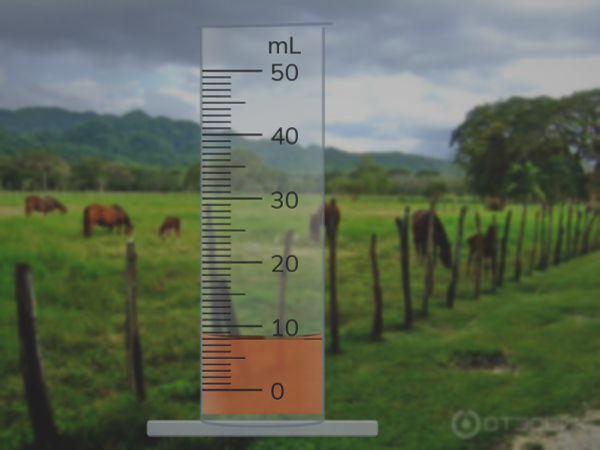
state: 8 mL
